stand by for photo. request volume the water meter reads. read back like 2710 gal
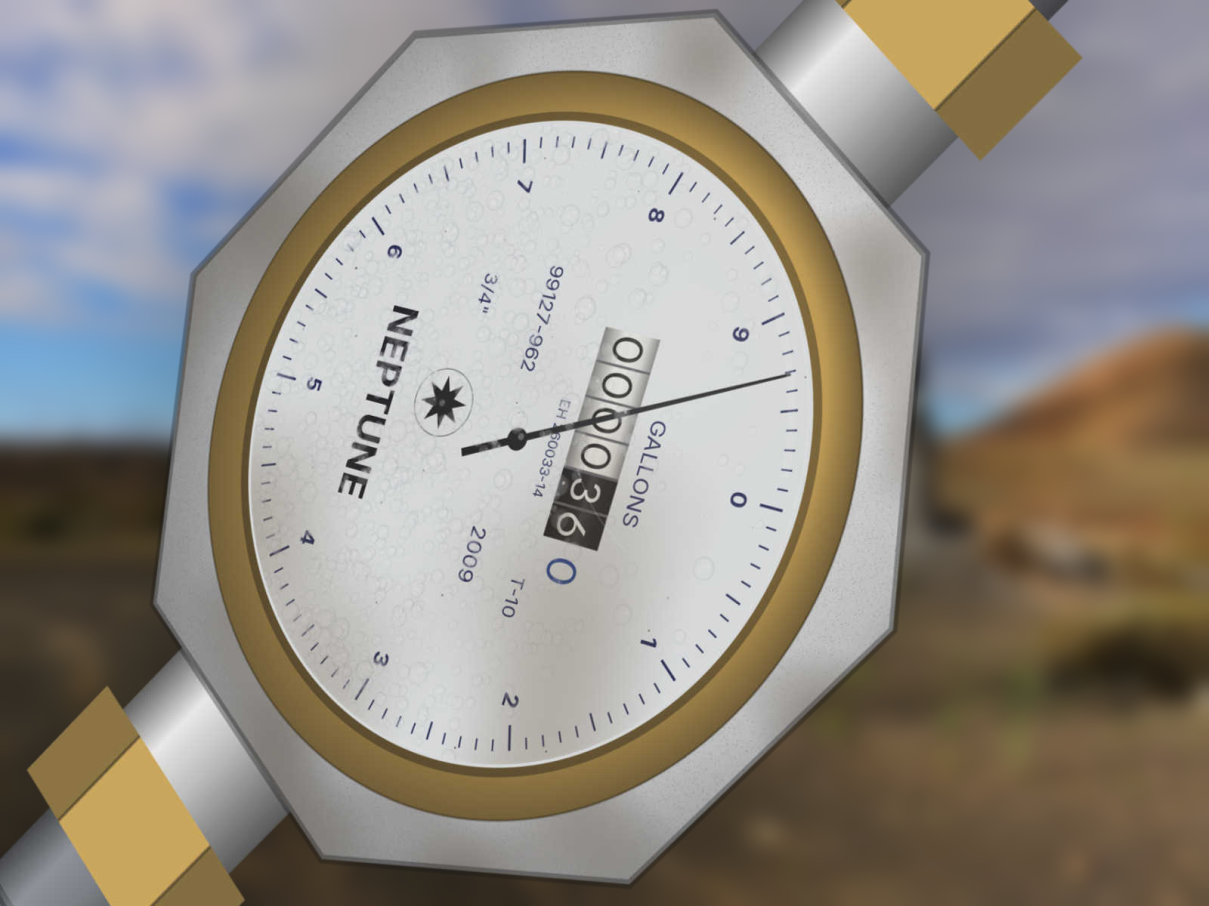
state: 359.3 gal
